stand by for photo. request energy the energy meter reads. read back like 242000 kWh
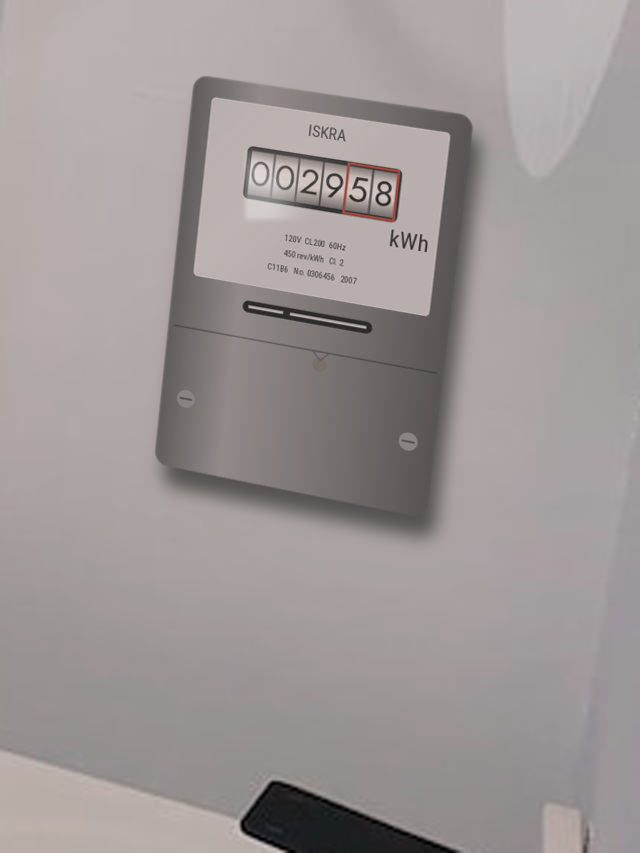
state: 29.58 kWh
